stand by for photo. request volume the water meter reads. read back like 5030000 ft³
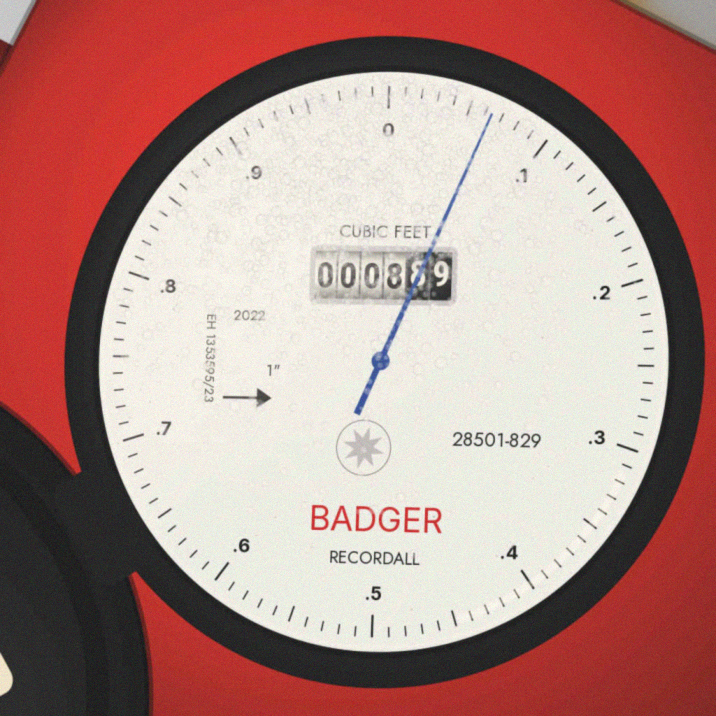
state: 889.06 ft³
